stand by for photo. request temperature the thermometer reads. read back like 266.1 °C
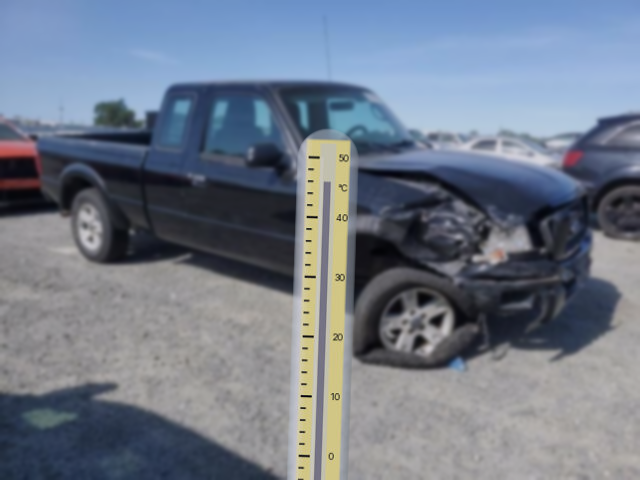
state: 46 °C
